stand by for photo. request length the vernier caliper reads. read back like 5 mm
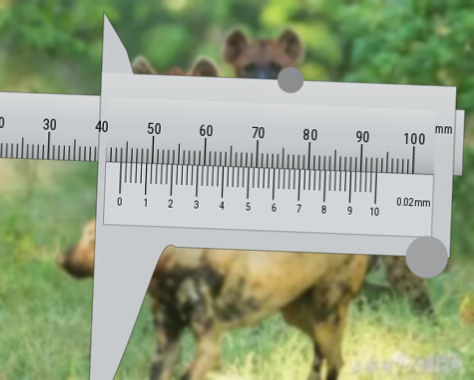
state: 44.0 mm
